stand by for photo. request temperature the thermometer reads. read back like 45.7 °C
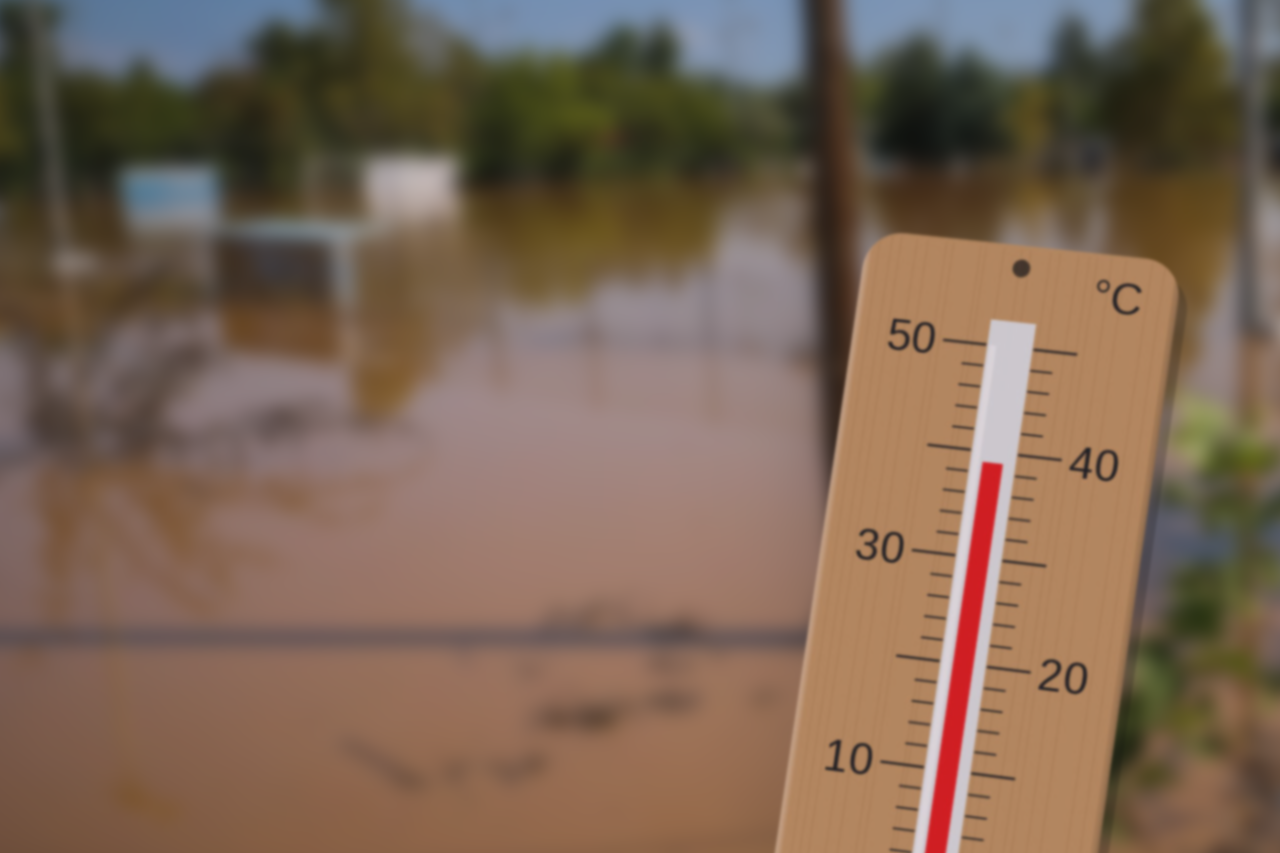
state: 39 °C
